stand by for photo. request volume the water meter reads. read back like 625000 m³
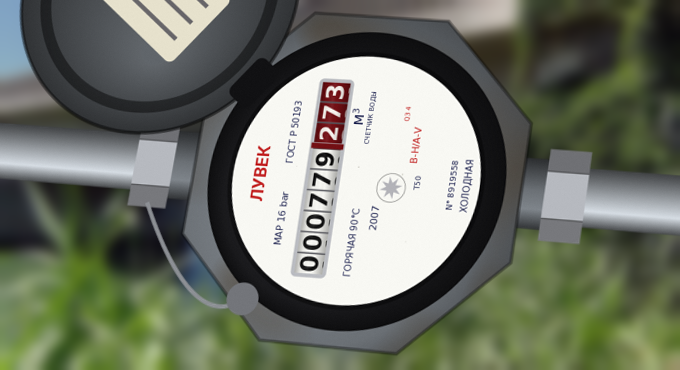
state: 779.273 m³
